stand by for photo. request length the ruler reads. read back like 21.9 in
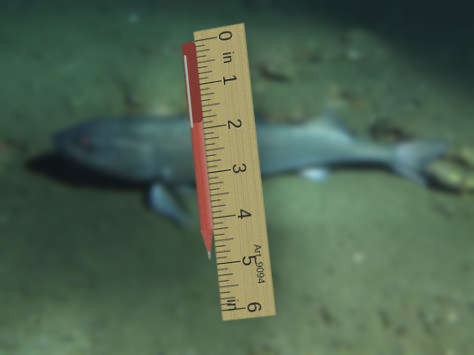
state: 4.875 in
